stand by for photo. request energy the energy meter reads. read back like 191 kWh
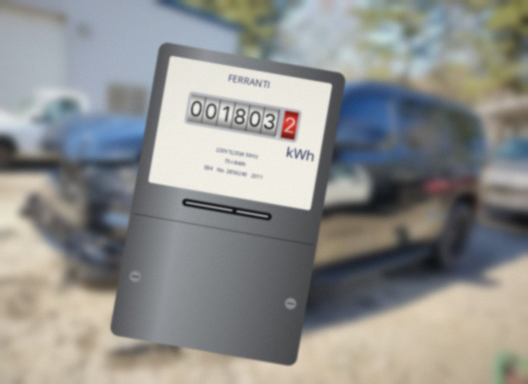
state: 1803.2 kWh
